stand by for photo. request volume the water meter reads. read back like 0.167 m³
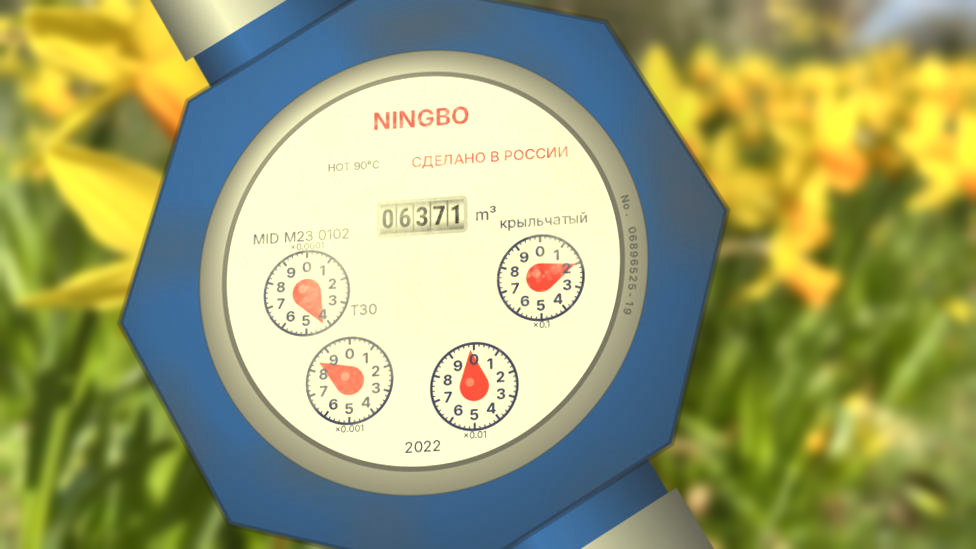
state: 6371.1984 m³
